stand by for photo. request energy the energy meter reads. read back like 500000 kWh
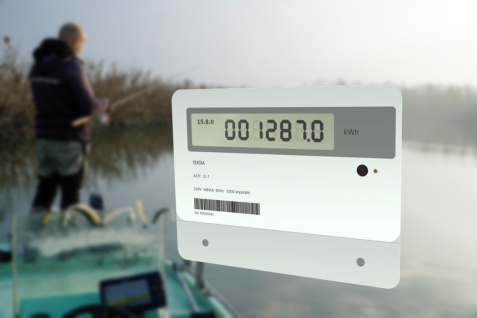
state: 1287.0 kWh
